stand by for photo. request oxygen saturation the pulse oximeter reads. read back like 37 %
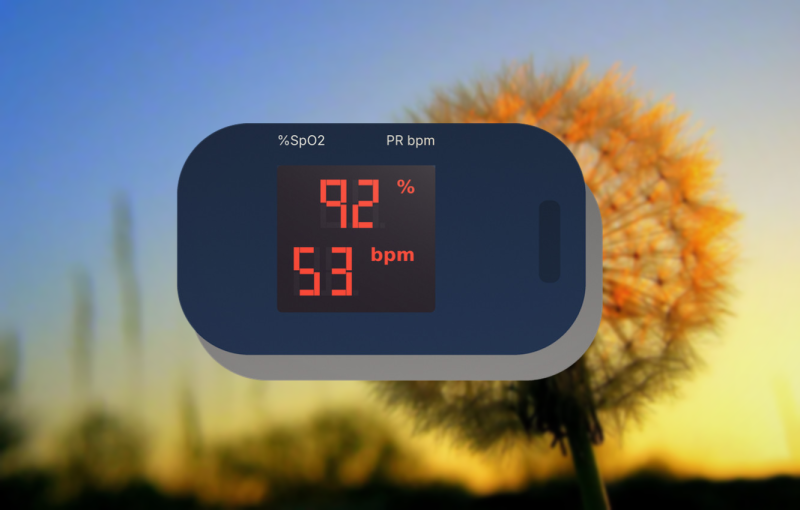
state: 92 %
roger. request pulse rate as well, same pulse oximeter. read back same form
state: 53 bpm
